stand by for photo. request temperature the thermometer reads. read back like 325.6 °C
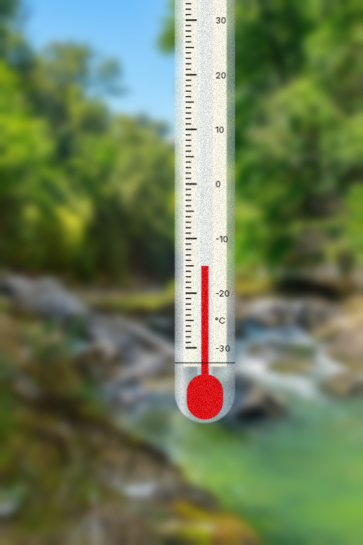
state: -15 °C
